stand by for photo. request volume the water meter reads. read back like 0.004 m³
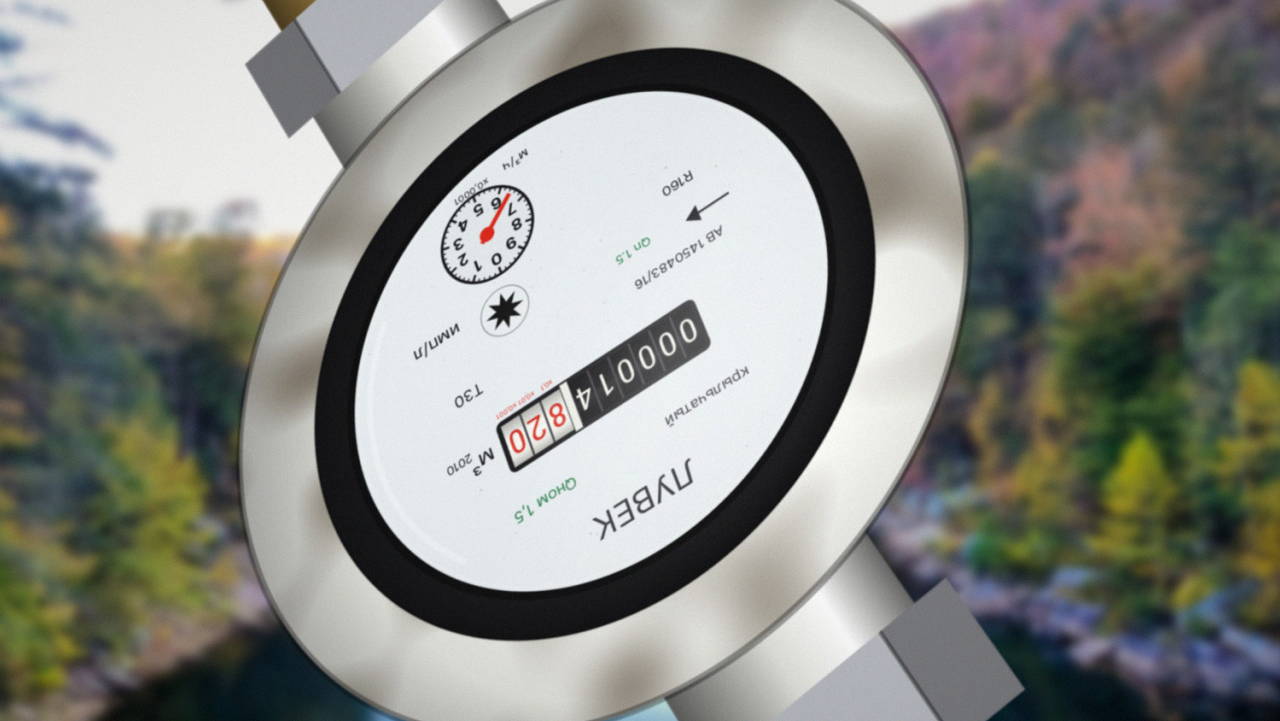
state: 14.8206 m³
